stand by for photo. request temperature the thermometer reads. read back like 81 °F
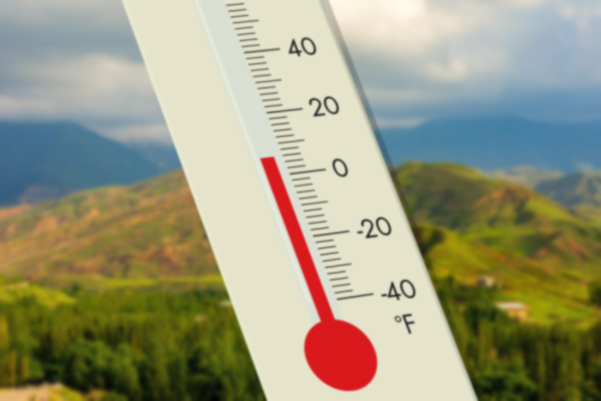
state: 6 °F
